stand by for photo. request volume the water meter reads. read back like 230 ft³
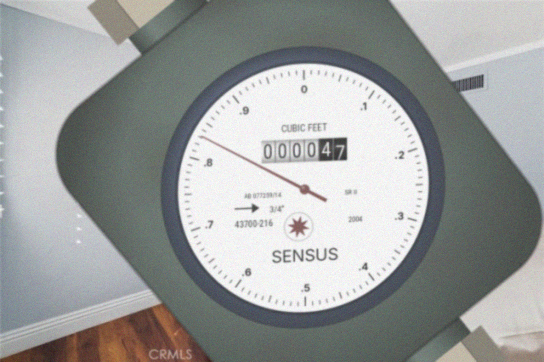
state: 46.83 ft³
